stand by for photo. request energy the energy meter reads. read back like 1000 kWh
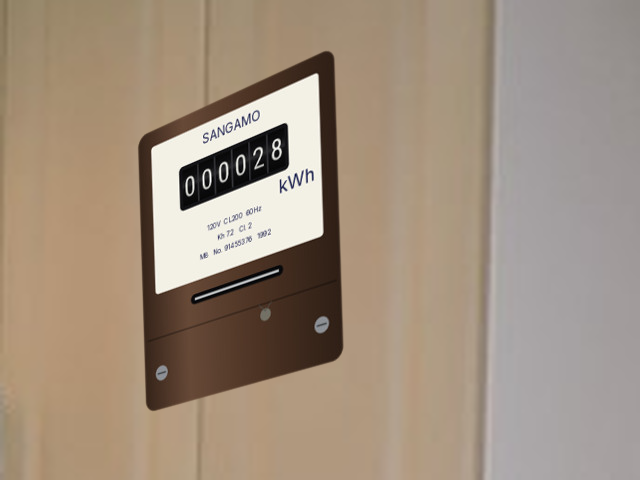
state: 28 kWh
